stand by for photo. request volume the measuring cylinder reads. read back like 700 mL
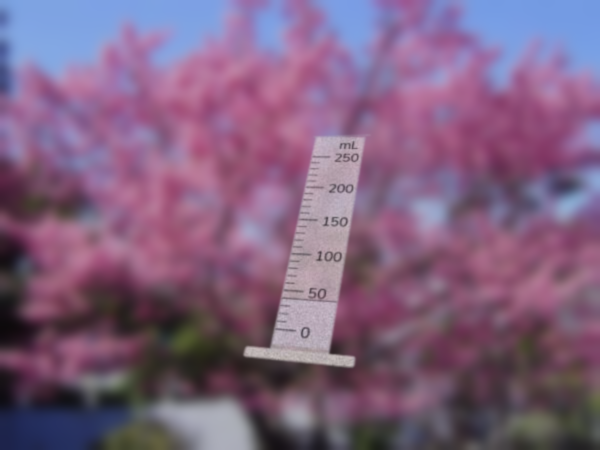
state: 40 mL
